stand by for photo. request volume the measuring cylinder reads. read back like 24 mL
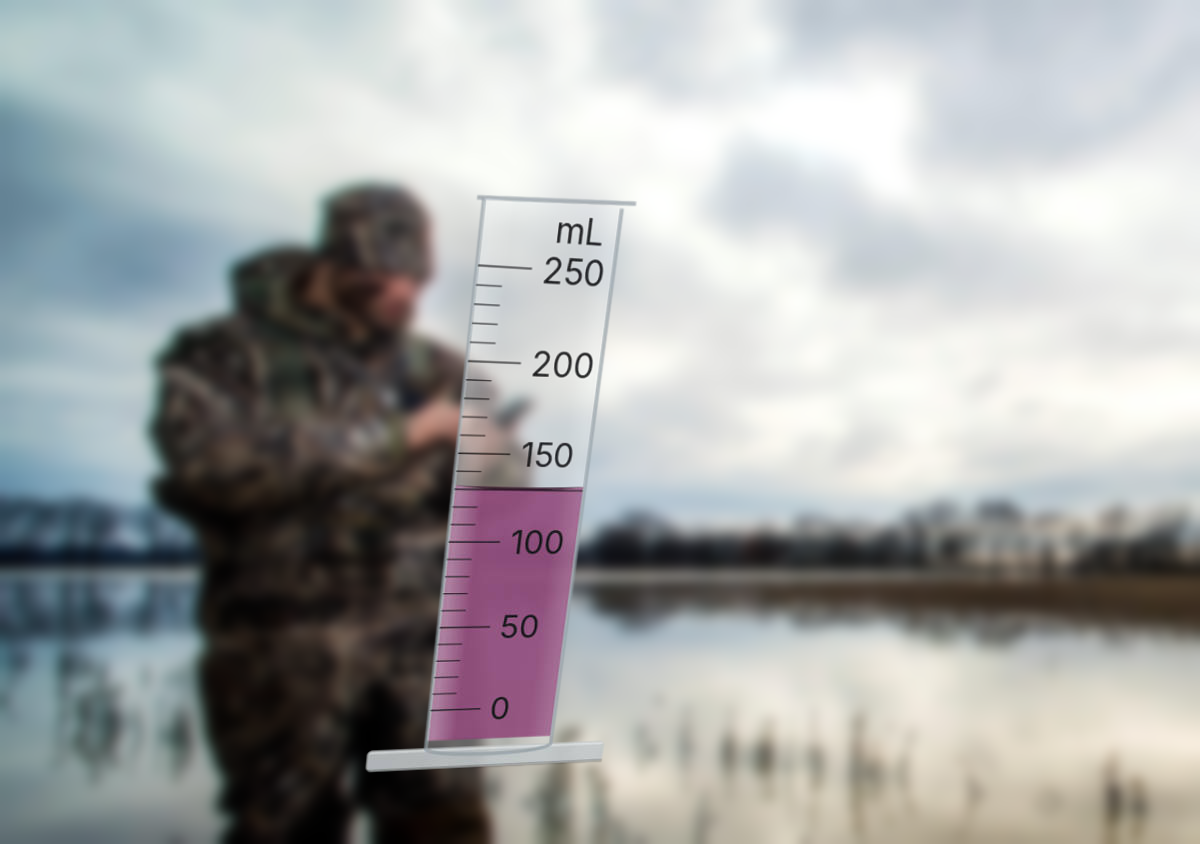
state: 130 mL
